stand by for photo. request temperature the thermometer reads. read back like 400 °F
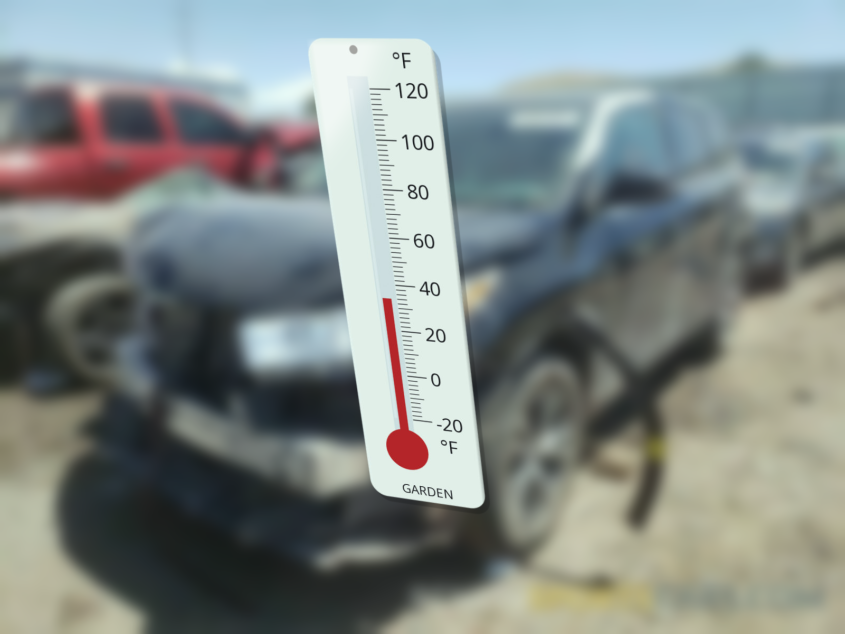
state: 34 °F
